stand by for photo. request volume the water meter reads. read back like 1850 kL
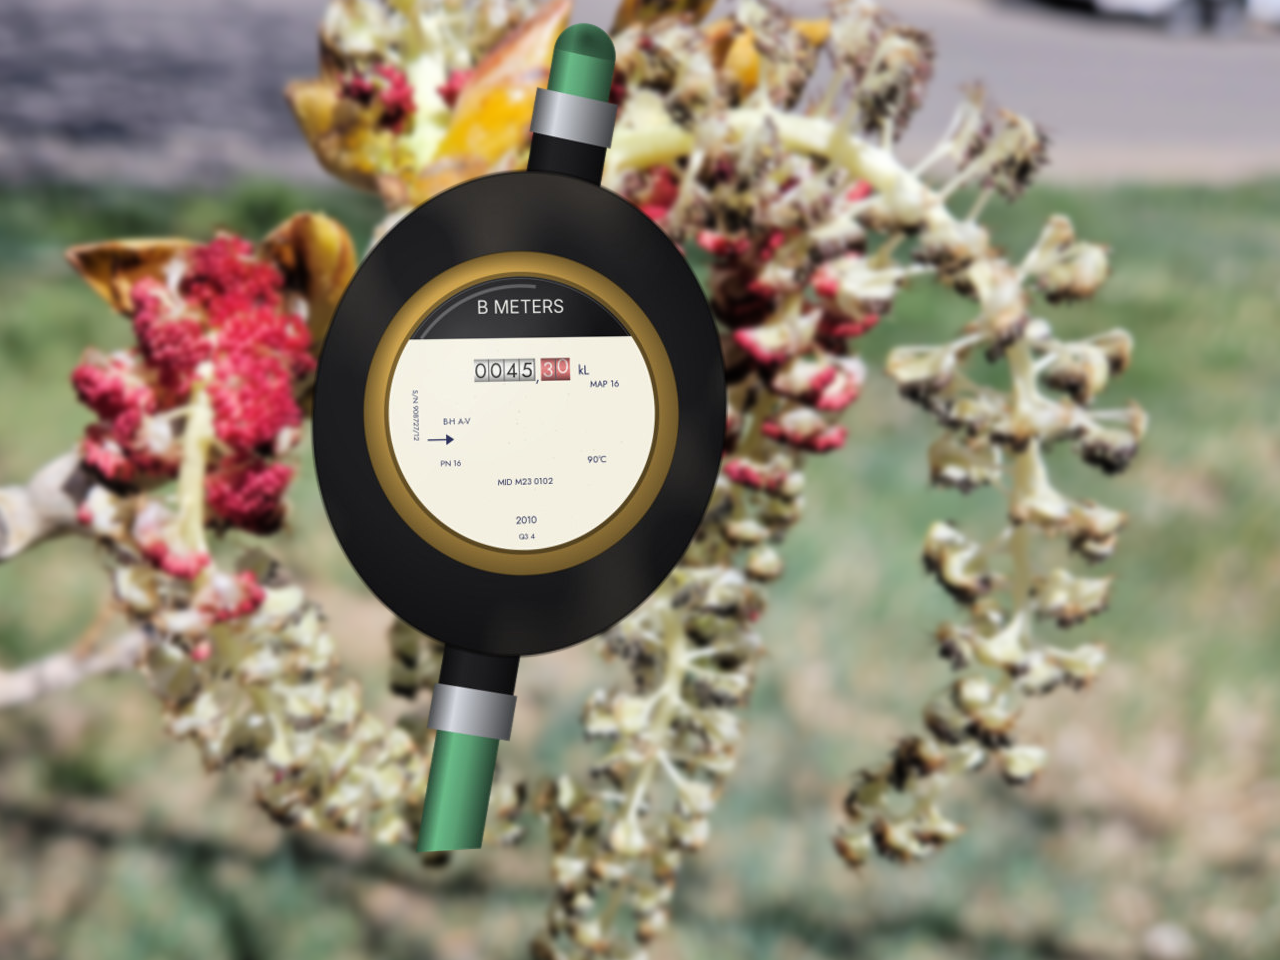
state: 45.30 kL
